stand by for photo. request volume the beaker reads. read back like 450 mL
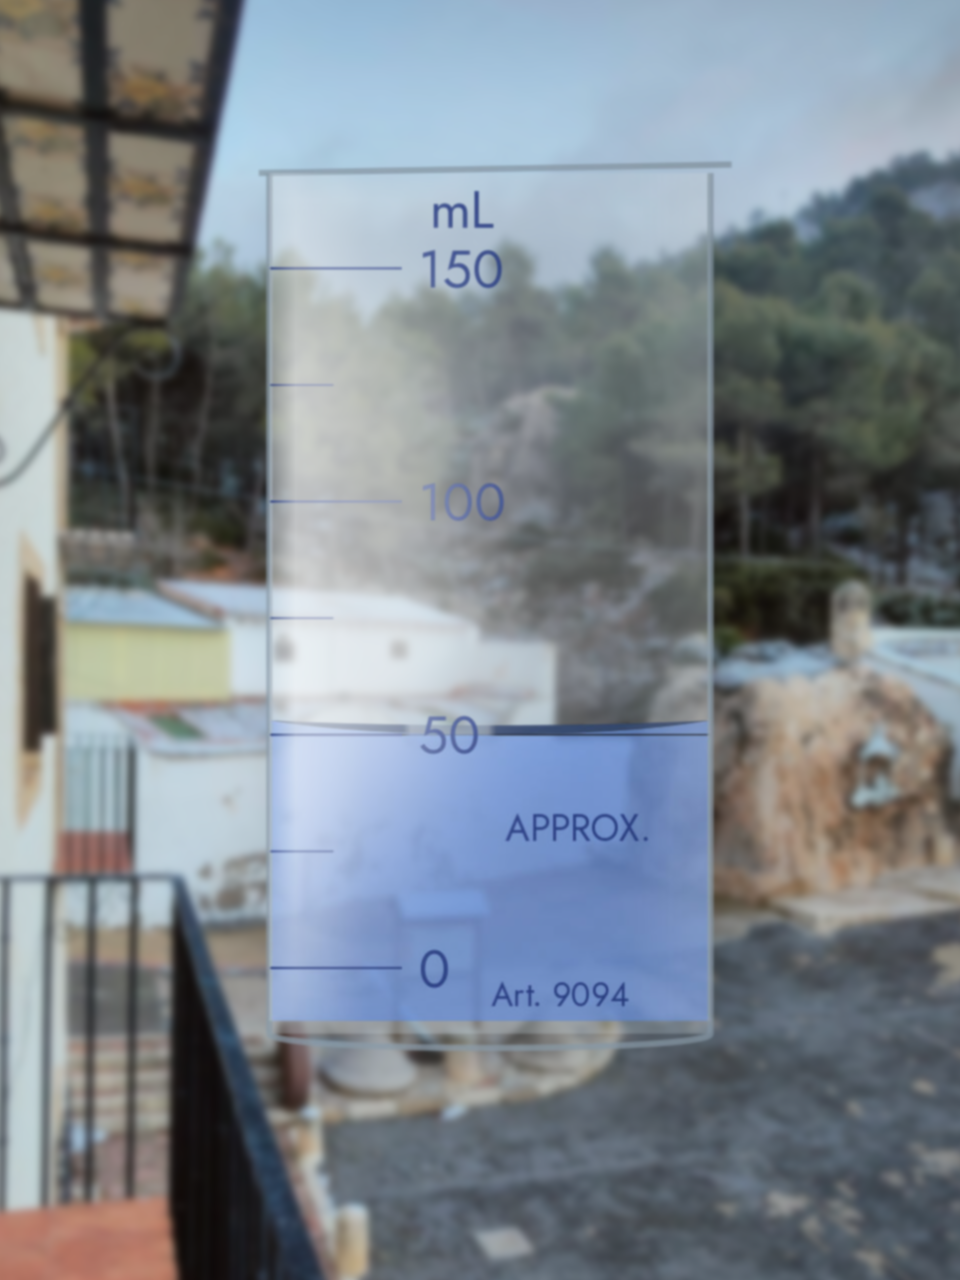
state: 50 mL
